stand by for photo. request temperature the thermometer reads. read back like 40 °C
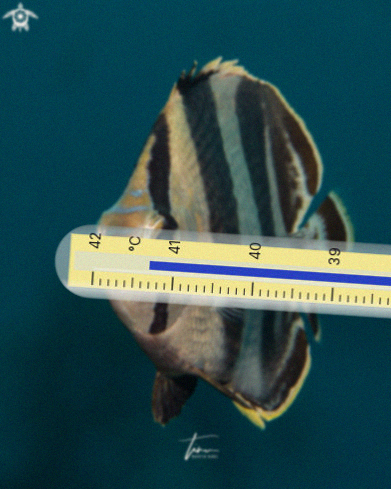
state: 41.3 °C
